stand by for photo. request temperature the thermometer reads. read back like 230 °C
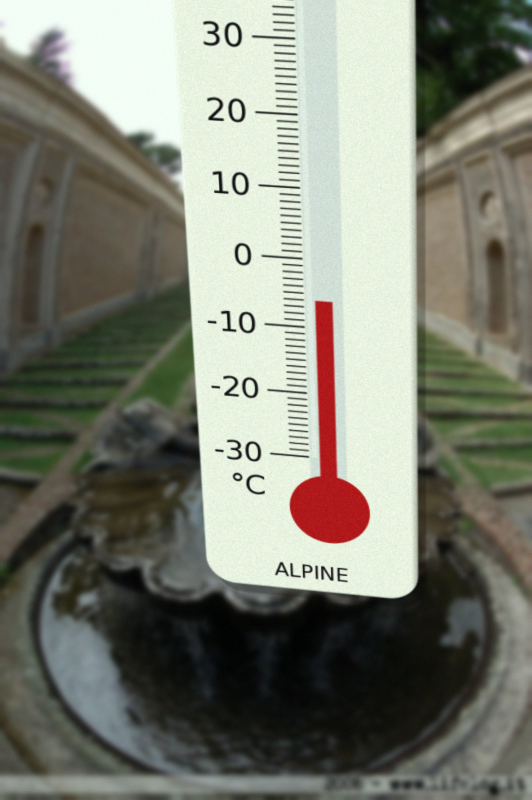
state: -6 °C
